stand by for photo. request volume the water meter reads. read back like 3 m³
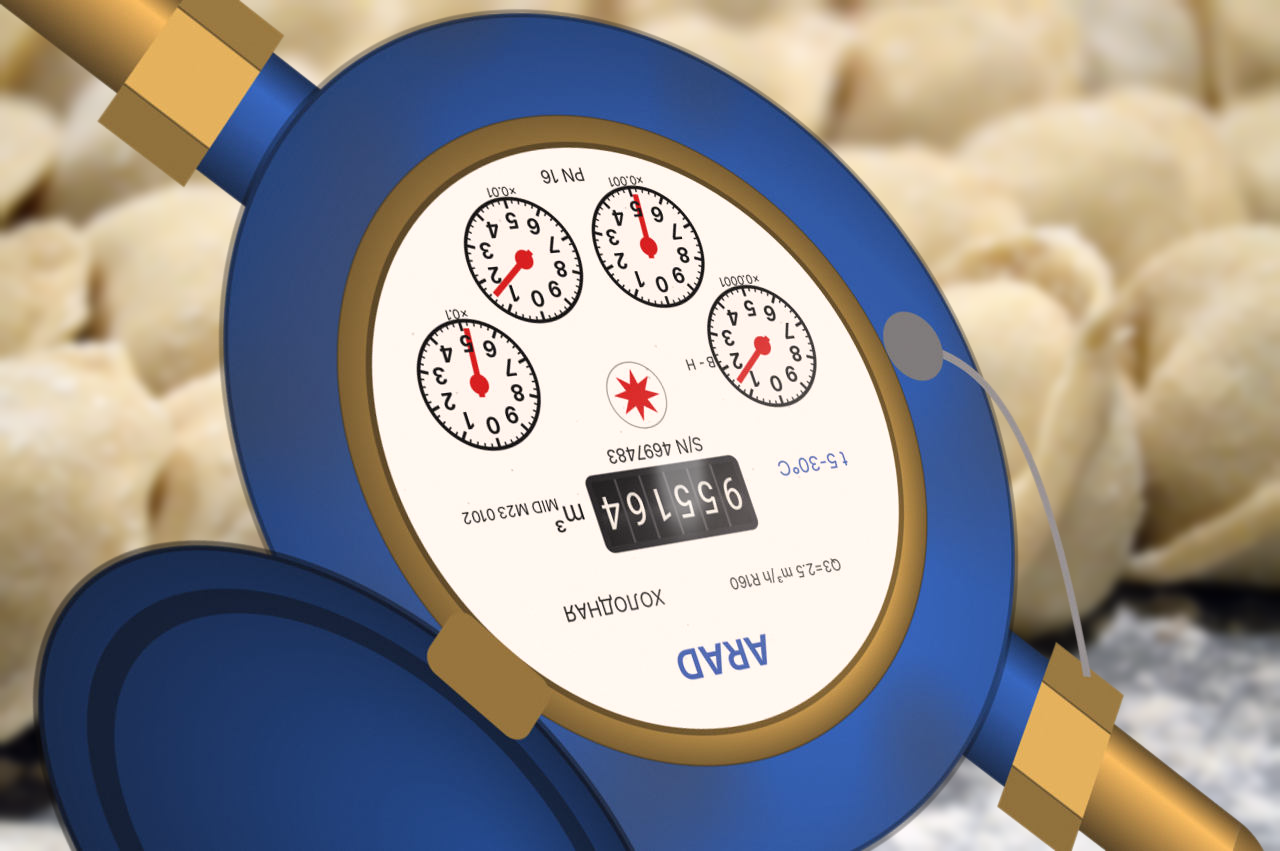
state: 955164.5151 m³
